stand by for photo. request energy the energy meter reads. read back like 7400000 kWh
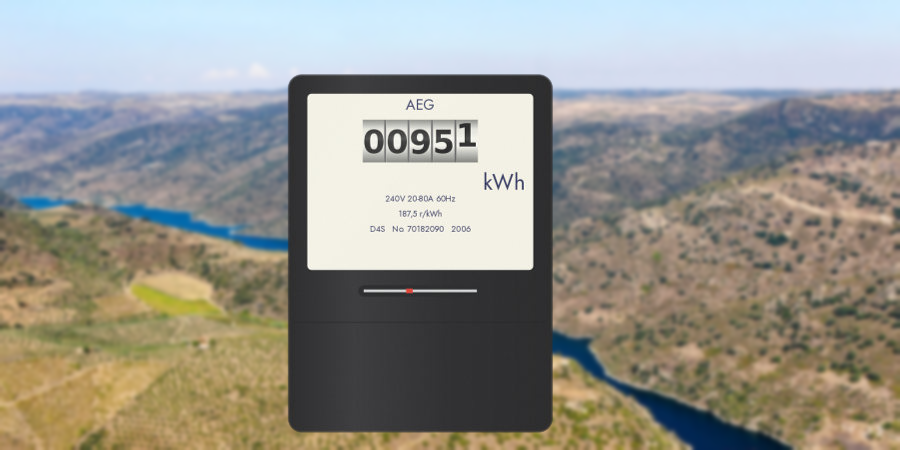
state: 951 kWh
